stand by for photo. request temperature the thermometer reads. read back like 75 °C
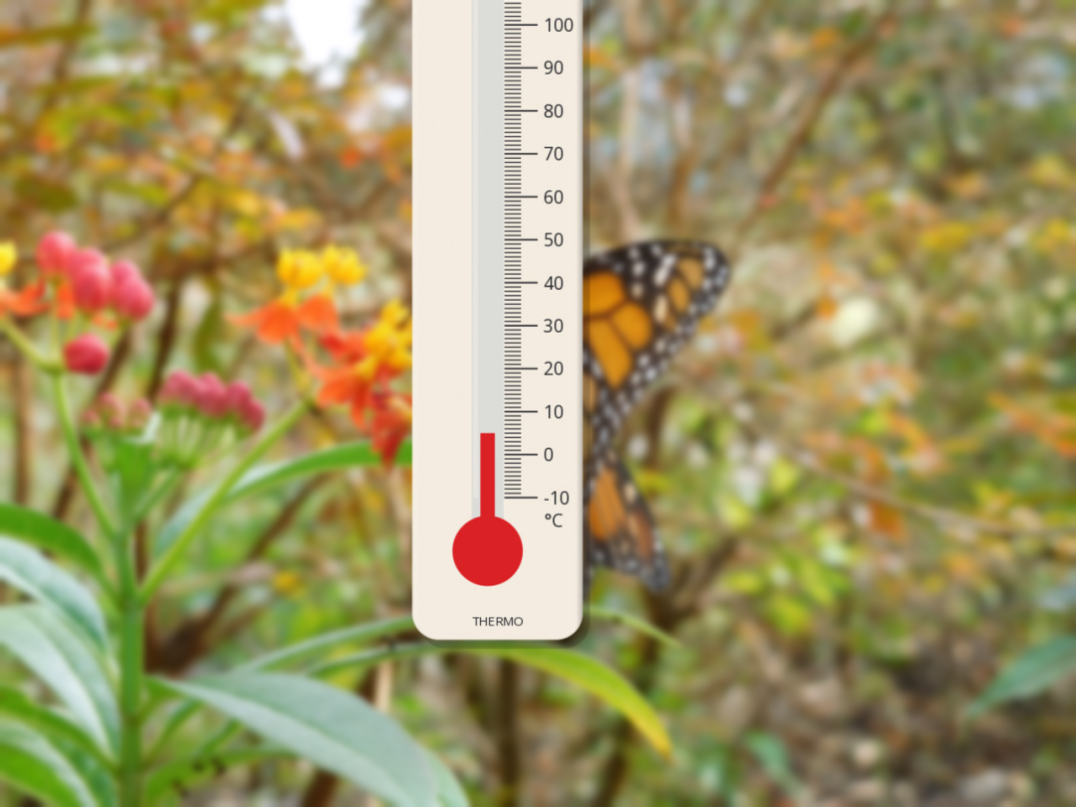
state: 5 °C
